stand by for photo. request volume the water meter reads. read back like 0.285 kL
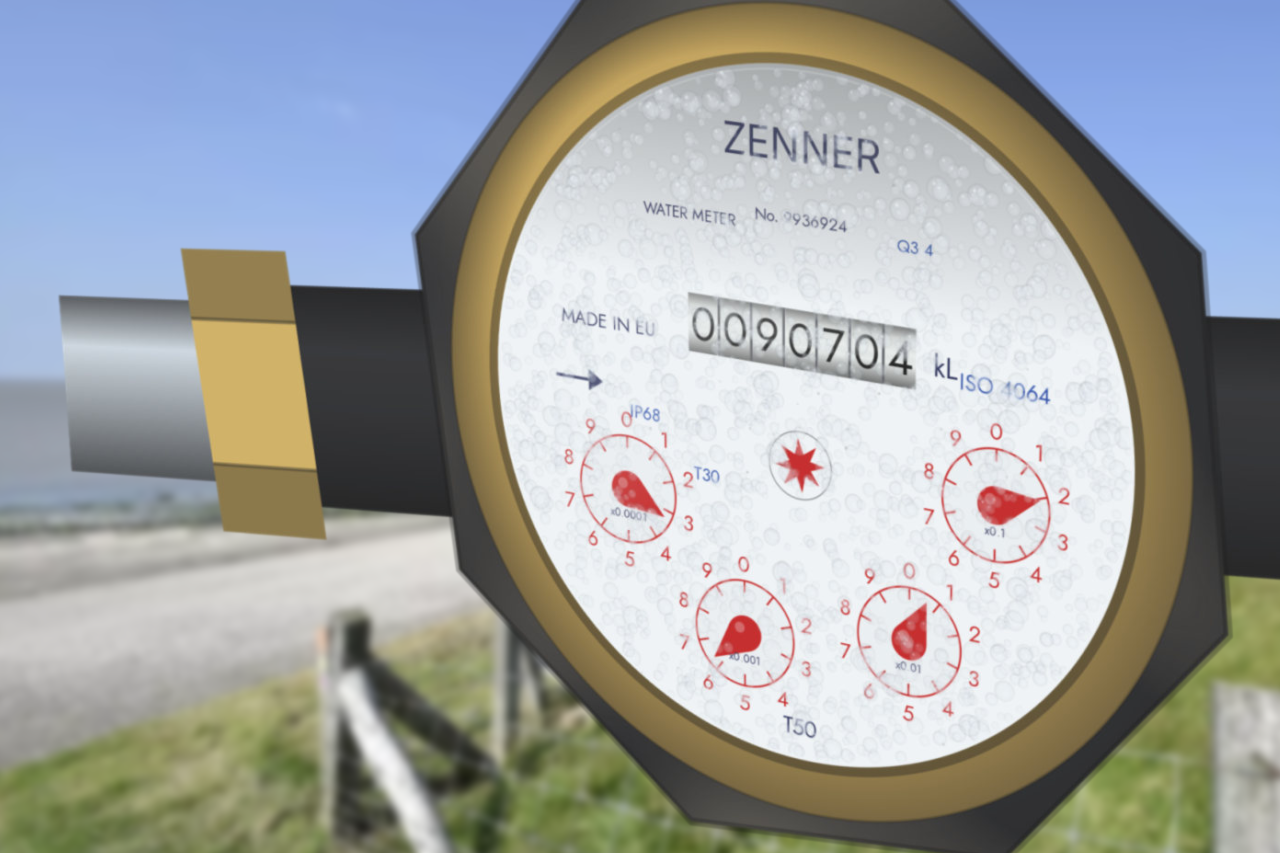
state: 90704.2063 kL
